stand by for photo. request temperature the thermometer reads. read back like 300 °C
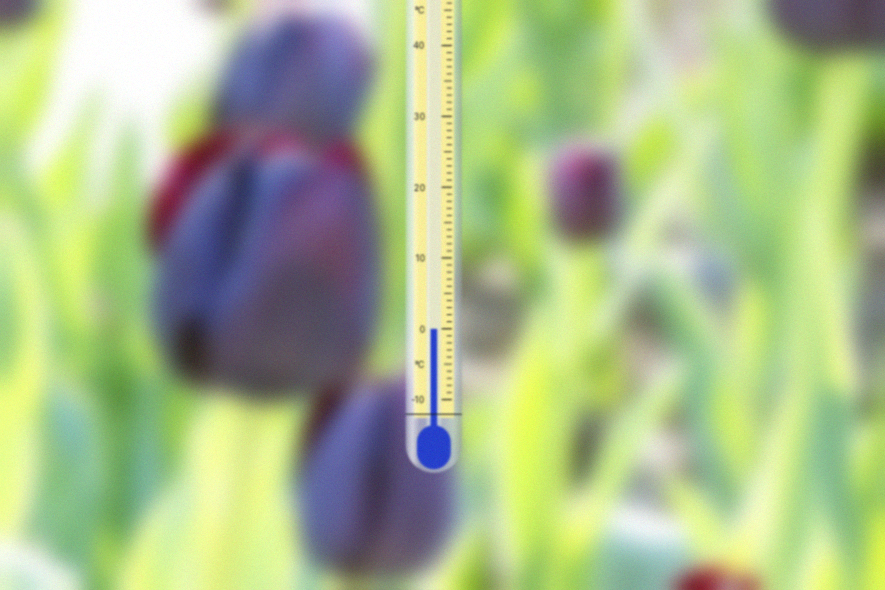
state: 0 °C
